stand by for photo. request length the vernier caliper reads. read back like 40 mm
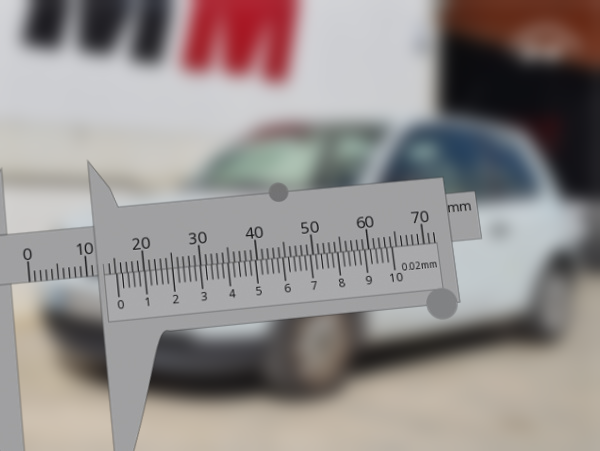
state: 15.2 mm
